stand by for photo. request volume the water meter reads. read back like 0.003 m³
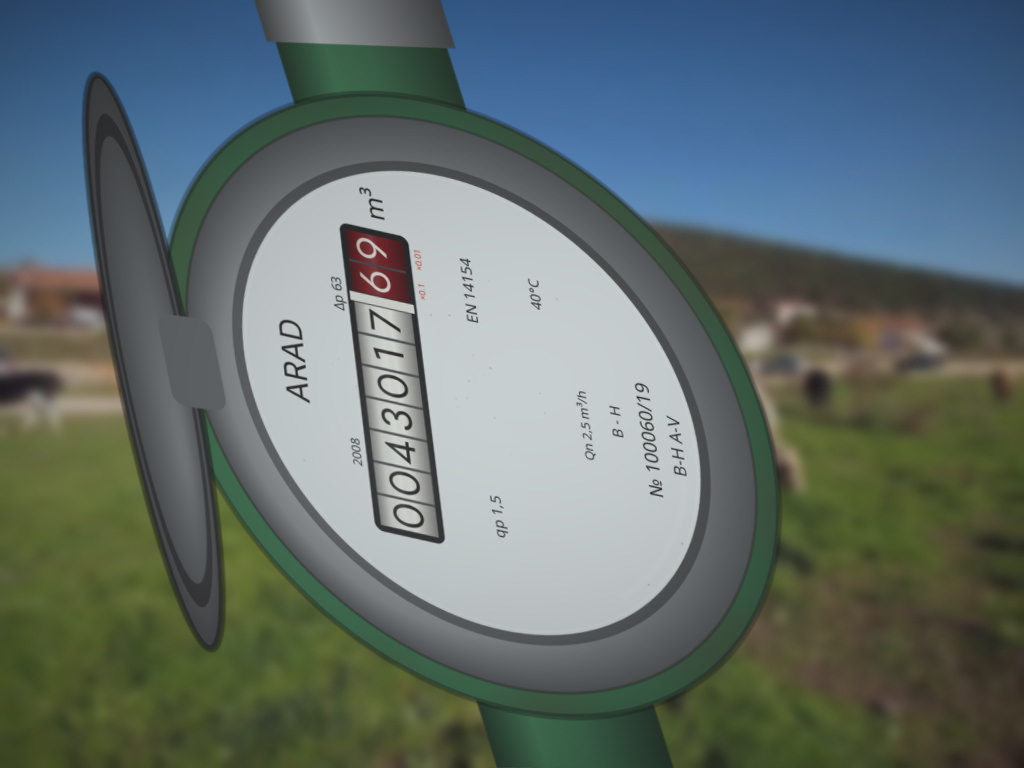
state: 43017.69 m³
